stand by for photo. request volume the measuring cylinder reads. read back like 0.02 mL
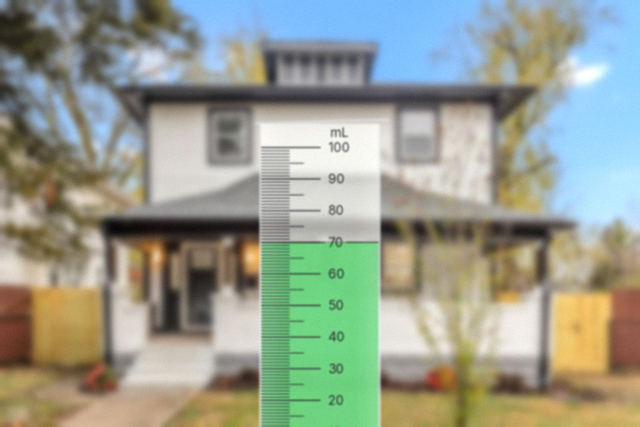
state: 70 mL
